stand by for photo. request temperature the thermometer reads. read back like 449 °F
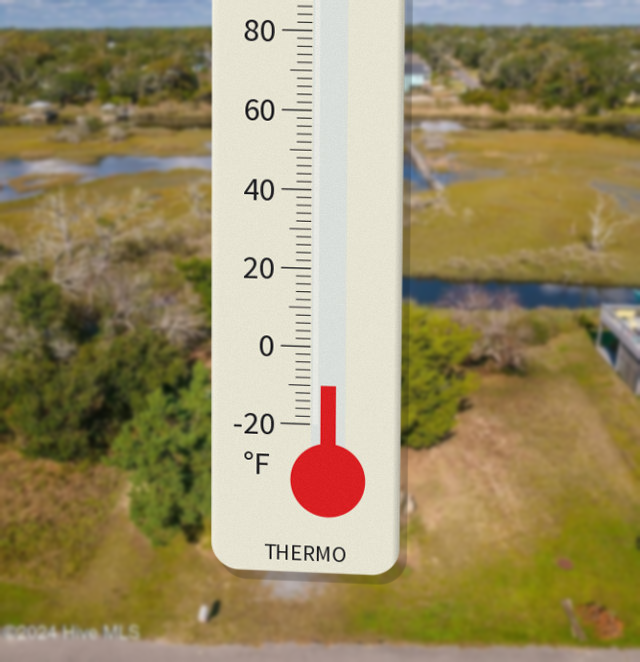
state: -10 °F
